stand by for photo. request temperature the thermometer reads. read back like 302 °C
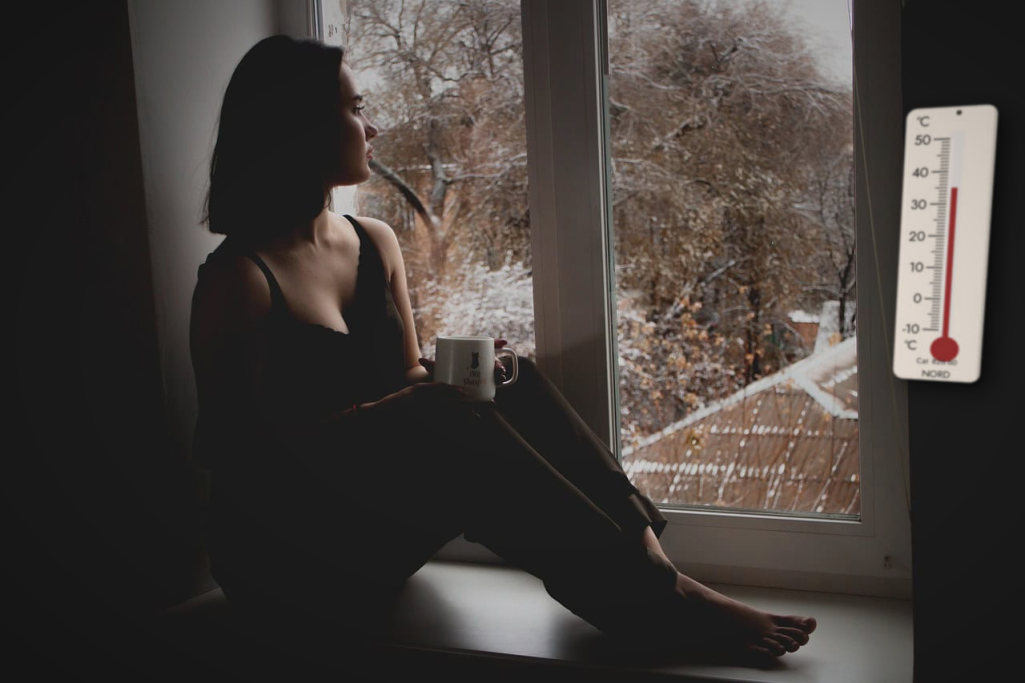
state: 35 °C
